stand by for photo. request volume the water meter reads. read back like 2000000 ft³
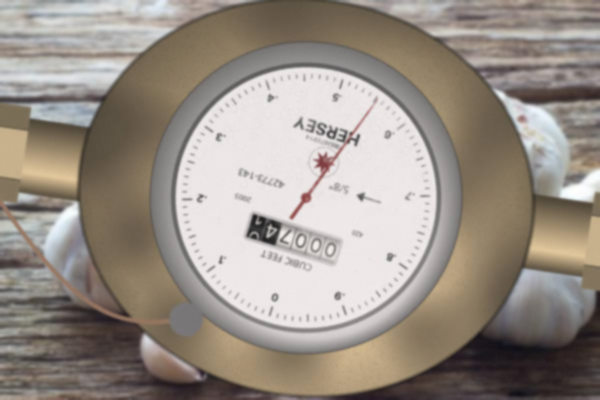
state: 740.55 ft³
